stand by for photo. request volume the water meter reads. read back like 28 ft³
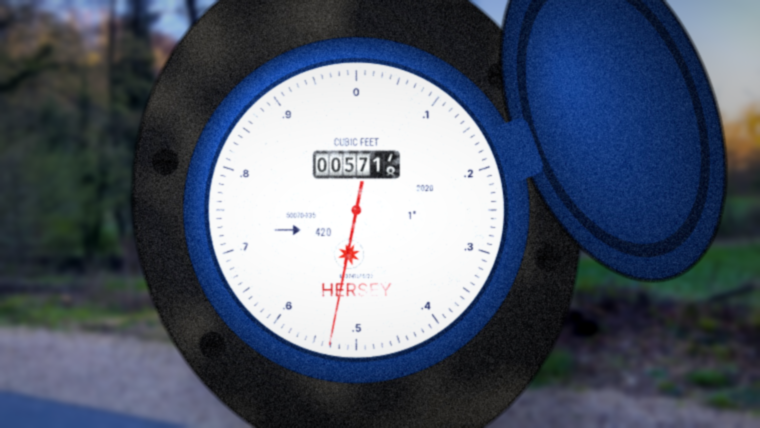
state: 5717.53 ft³
